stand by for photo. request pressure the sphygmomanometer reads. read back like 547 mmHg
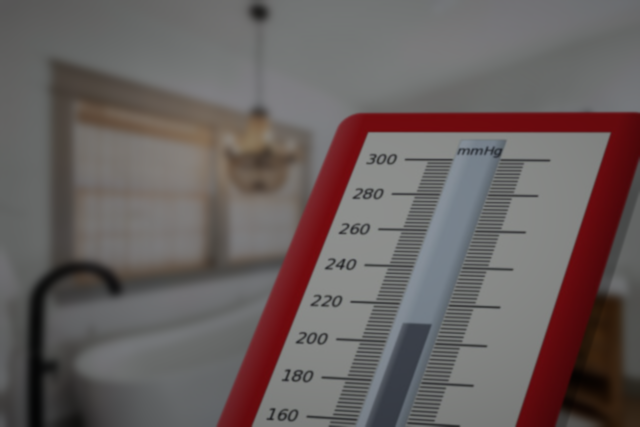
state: 210 mmHg
